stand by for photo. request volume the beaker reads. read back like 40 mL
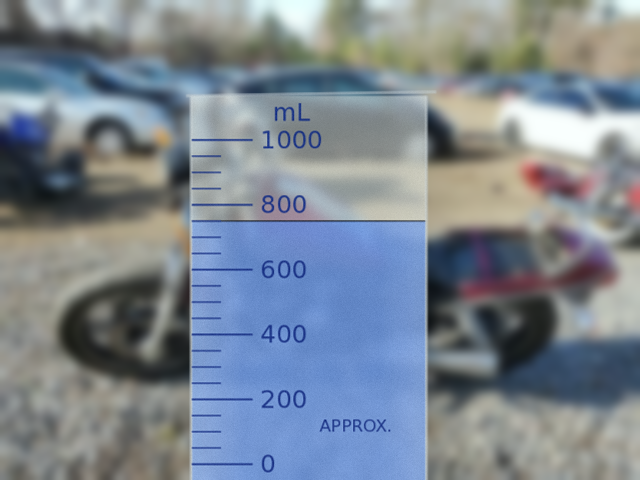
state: 750 mL
